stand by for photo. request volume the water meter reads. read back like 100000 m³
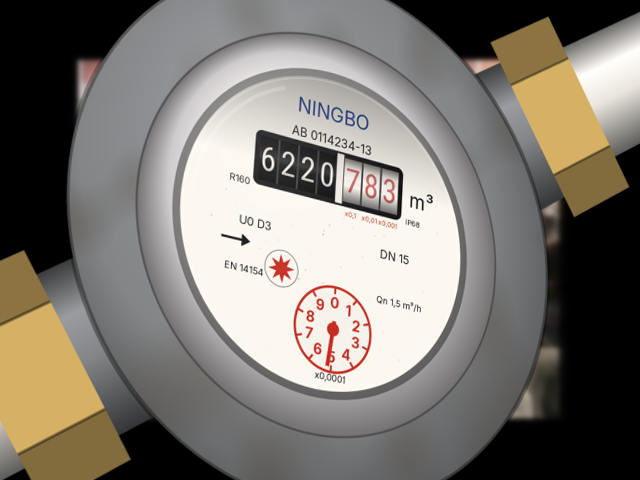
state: 6220.7835 m³
